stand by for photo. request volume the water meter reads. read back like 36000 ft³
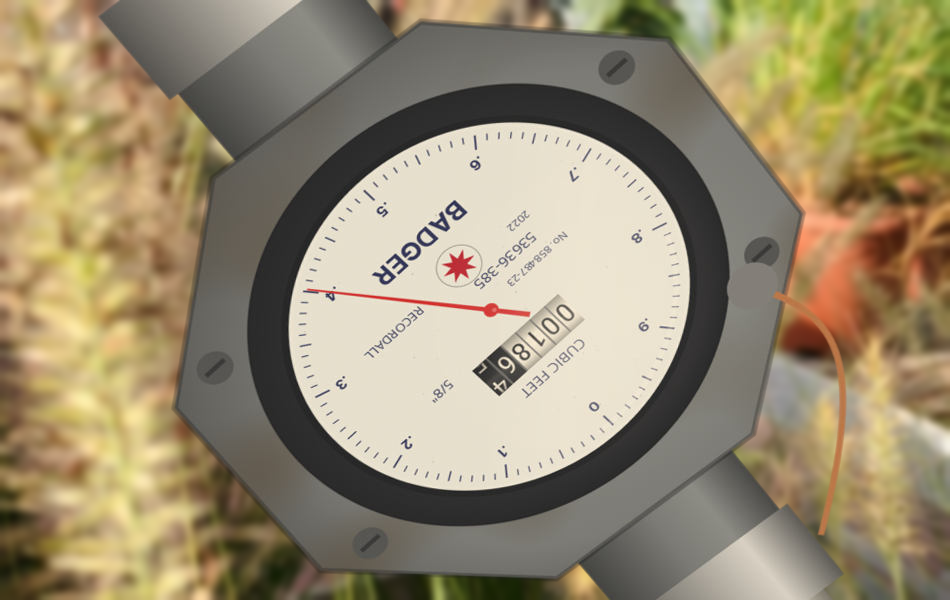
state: 1864.40 ft³
